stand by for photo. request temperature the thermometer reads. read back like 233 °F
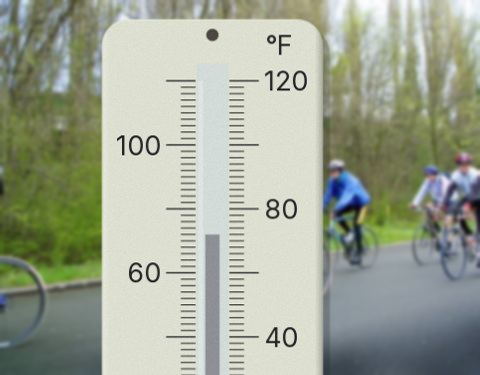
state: 72 °F
